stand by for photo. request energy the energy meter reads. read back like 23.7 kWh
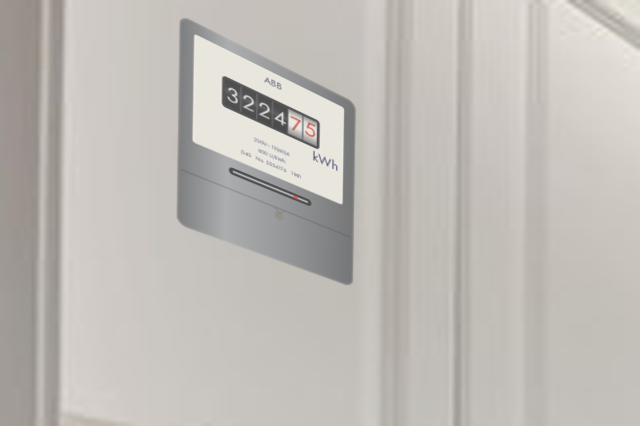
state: 3224.75 kWh
